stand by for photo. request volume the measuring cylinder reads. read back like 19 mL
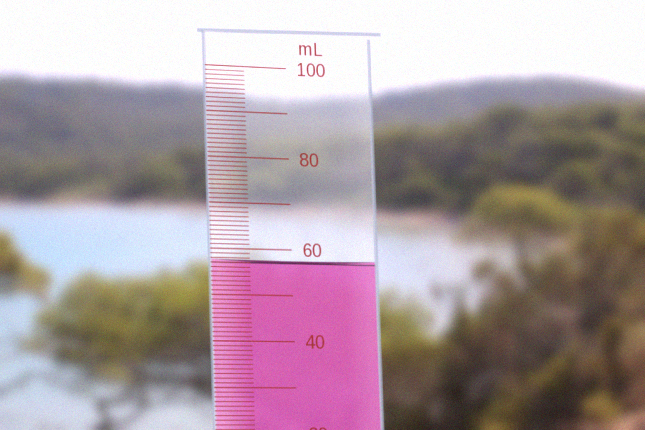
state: 57 mL
